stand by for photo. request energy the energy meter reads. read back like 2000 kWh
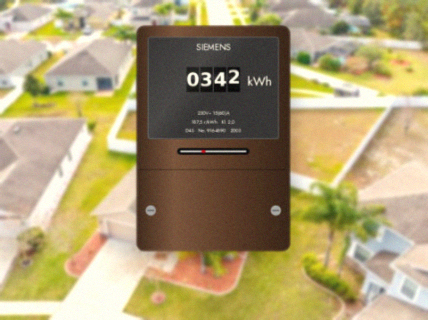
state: 342 kWh
